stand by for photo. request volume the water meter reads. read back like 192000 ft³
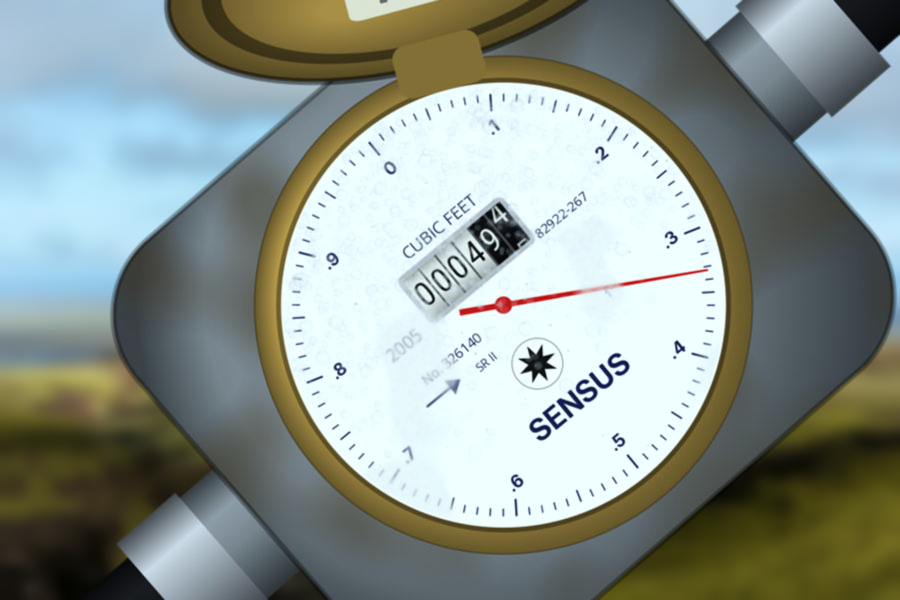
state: 494.33 ft³
